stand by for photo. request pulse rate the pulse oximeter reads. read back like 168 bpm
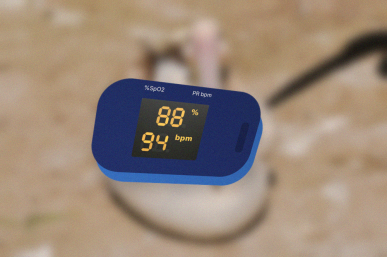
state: 94 bpm
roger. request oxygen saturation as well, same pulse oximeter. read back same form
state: 88 %
